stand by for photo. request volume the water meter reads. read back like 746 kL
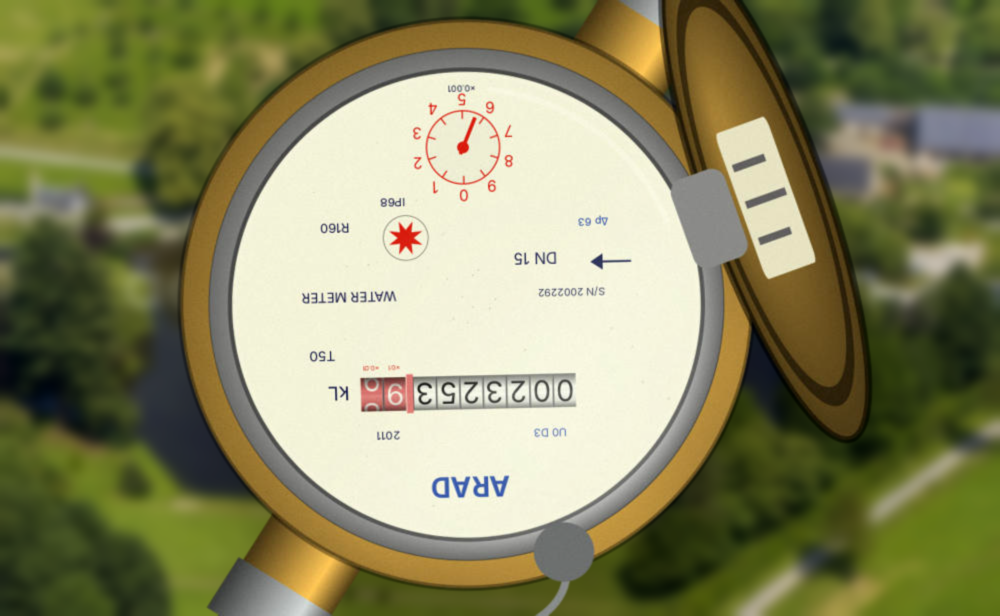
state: 23253.985 kL
